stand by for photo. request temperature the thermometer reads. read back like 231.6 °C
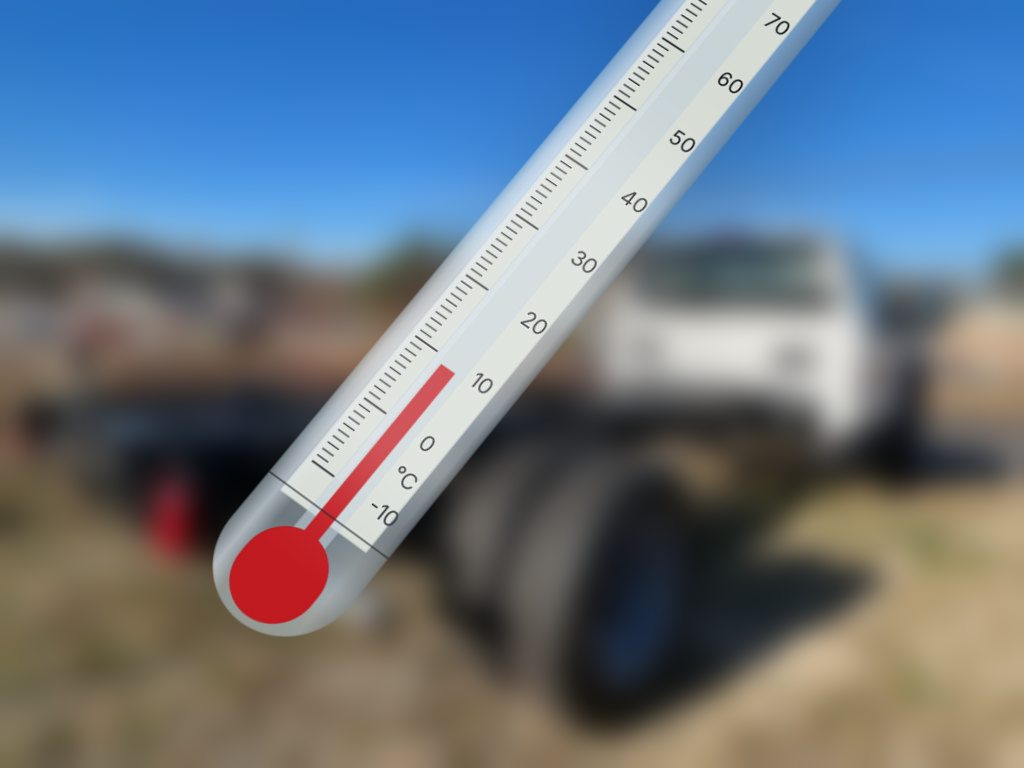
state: 9 °C
